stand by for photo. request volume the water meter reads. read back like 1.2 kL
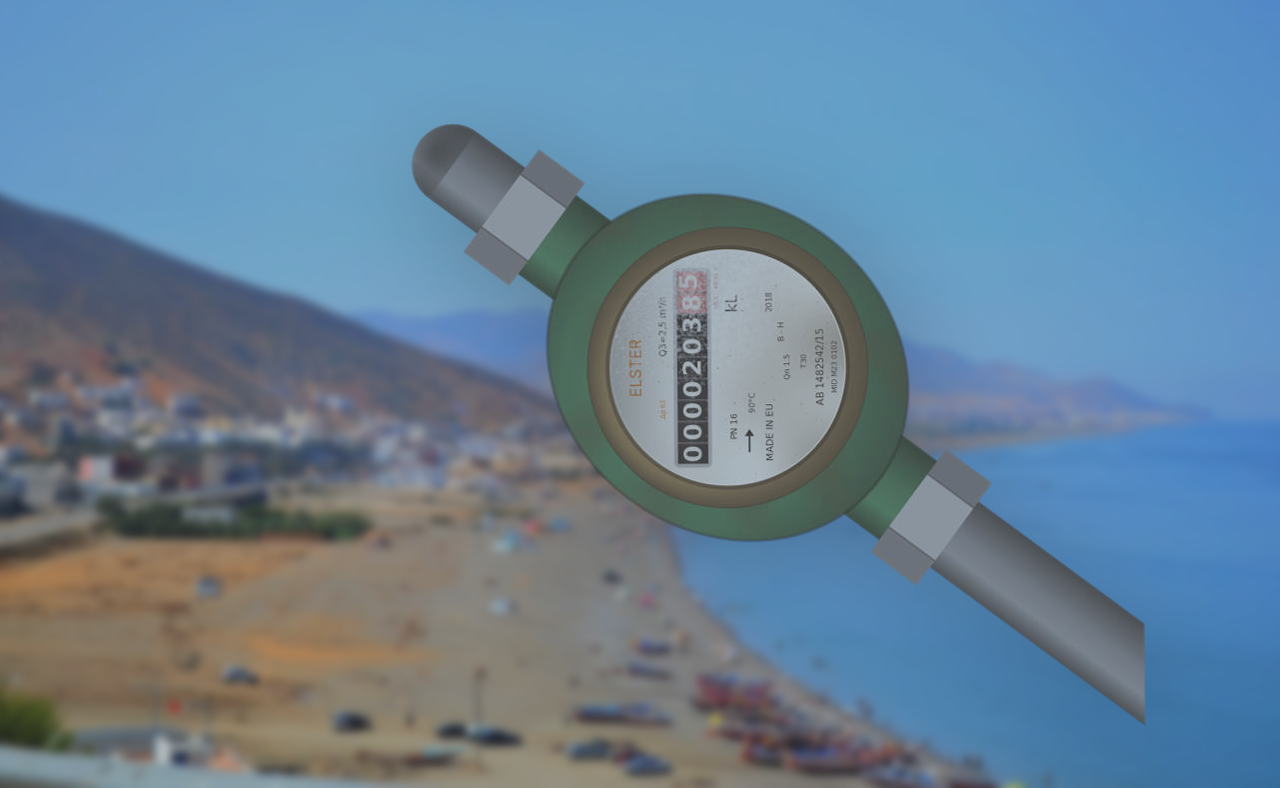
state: 203.85 kL
